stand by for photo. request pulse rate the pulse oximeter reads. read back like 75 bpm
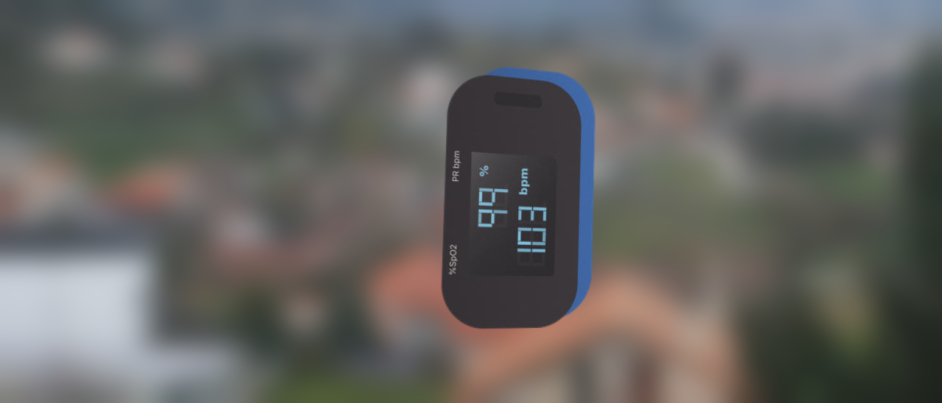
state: 103 bpm
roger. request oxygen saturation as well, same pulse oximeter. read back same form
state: 99 %
